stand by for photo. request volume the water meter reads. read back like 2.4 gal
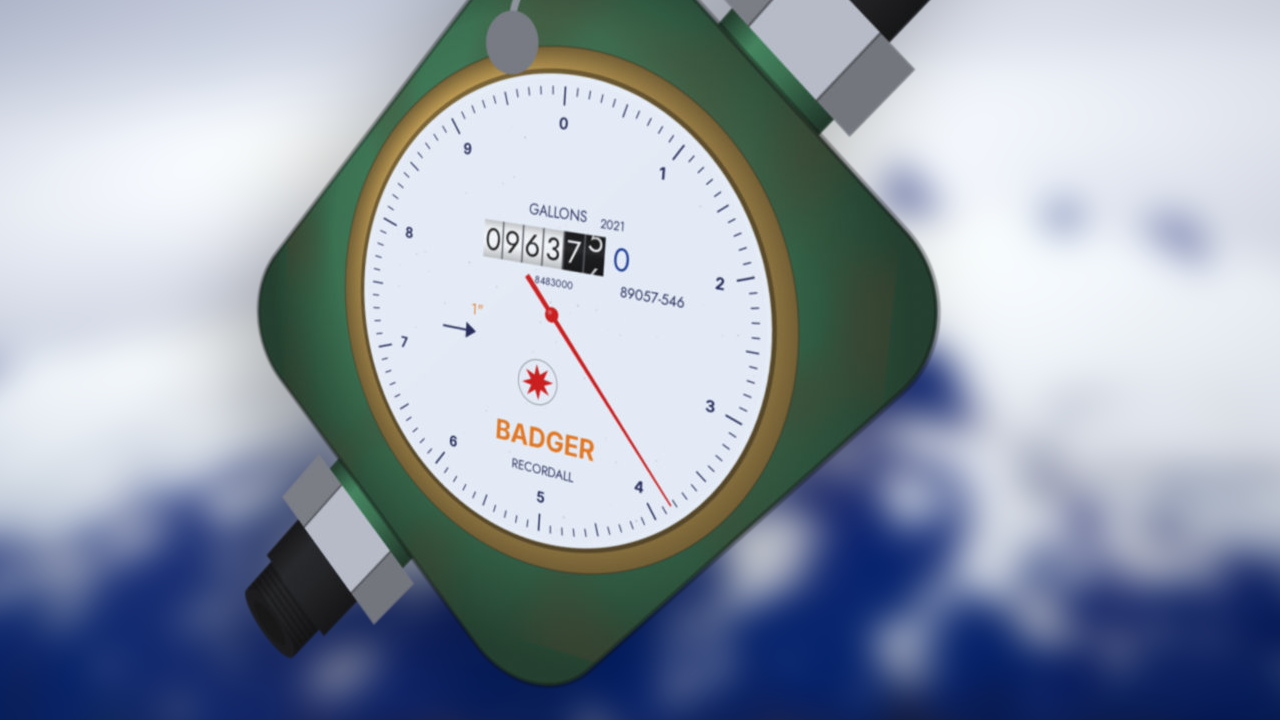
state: 963753.8 gal
